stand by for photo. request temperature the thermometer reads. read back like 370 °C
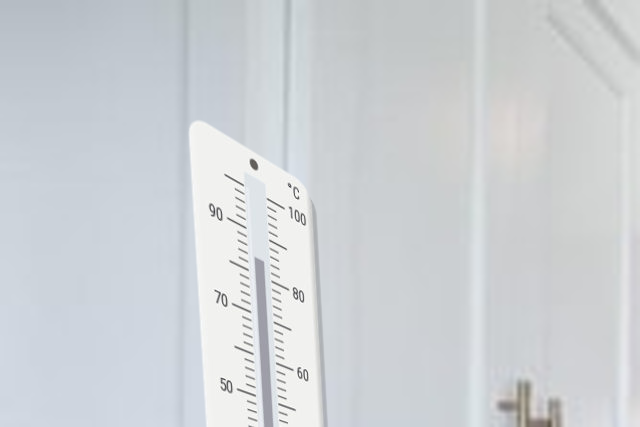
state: 84 °C
